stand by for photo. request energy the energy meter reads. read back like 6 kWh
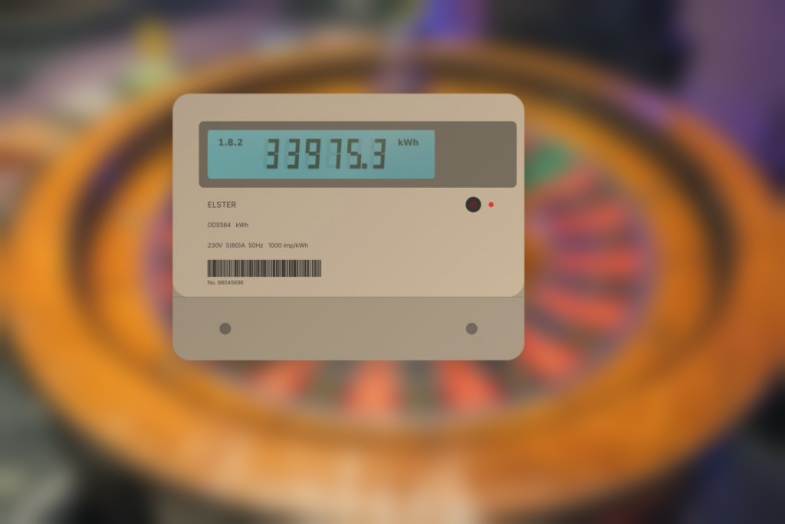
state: 33975.3 kWh
